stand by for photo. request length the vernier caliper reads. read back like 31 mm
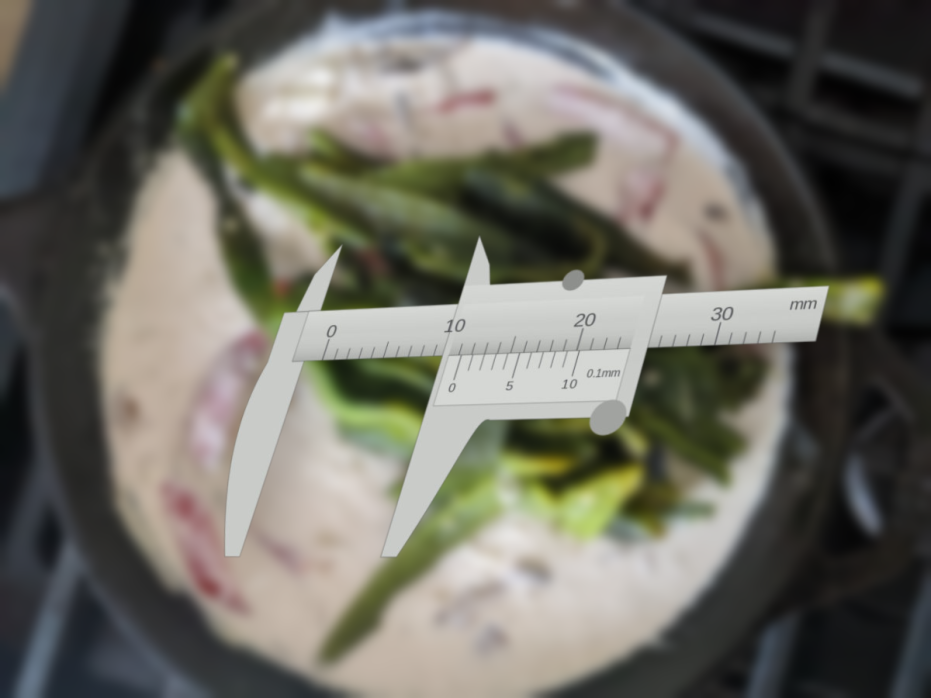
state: 11.2 mm
